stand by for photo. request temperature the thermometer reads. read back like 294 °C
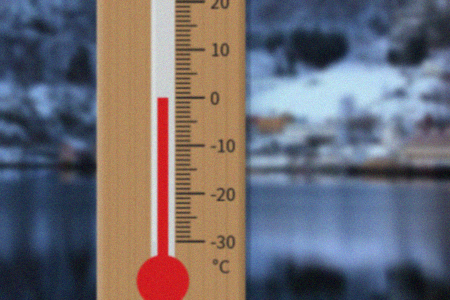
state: 0 °C
